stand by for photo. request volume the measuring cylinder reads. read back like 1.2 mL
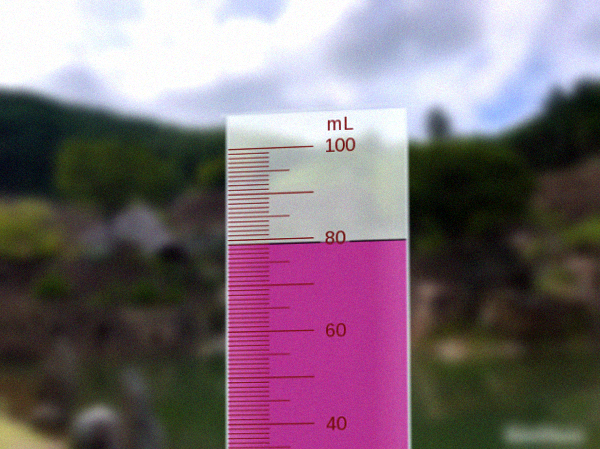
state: 79 mL
